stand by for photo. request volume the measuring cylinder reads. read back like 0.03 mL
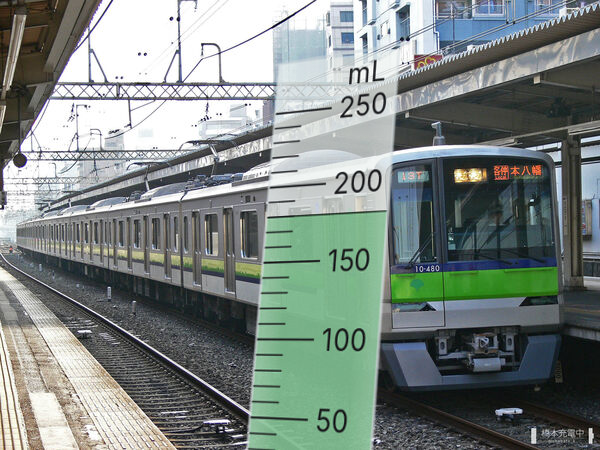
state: 180 mL
